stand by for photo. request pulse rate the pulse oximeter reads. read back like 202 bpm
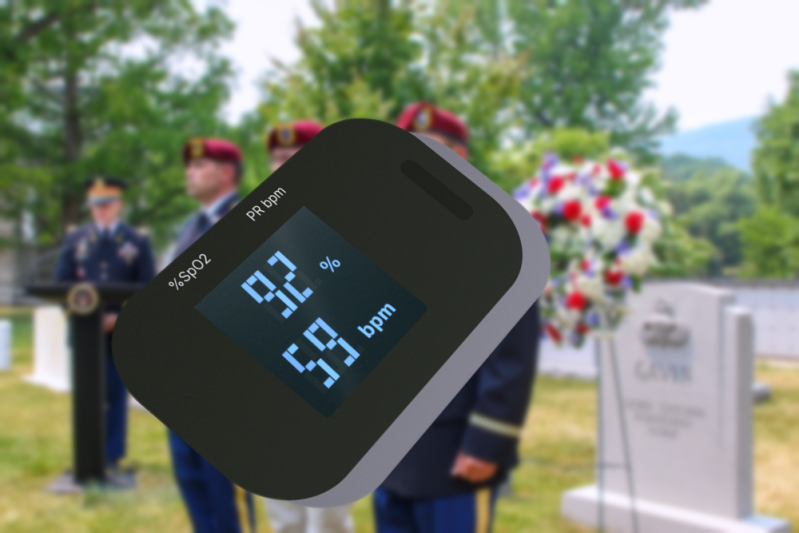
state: 59 bpm
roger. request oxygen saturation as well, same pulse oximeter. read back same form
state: 92 %
